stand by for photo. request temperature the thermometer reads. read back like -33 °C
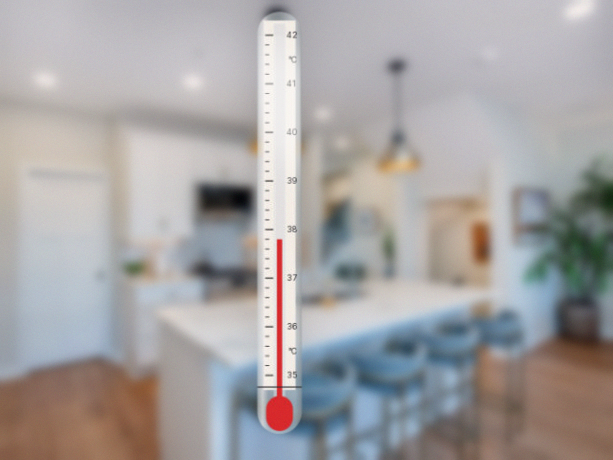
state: 37.8 °C
